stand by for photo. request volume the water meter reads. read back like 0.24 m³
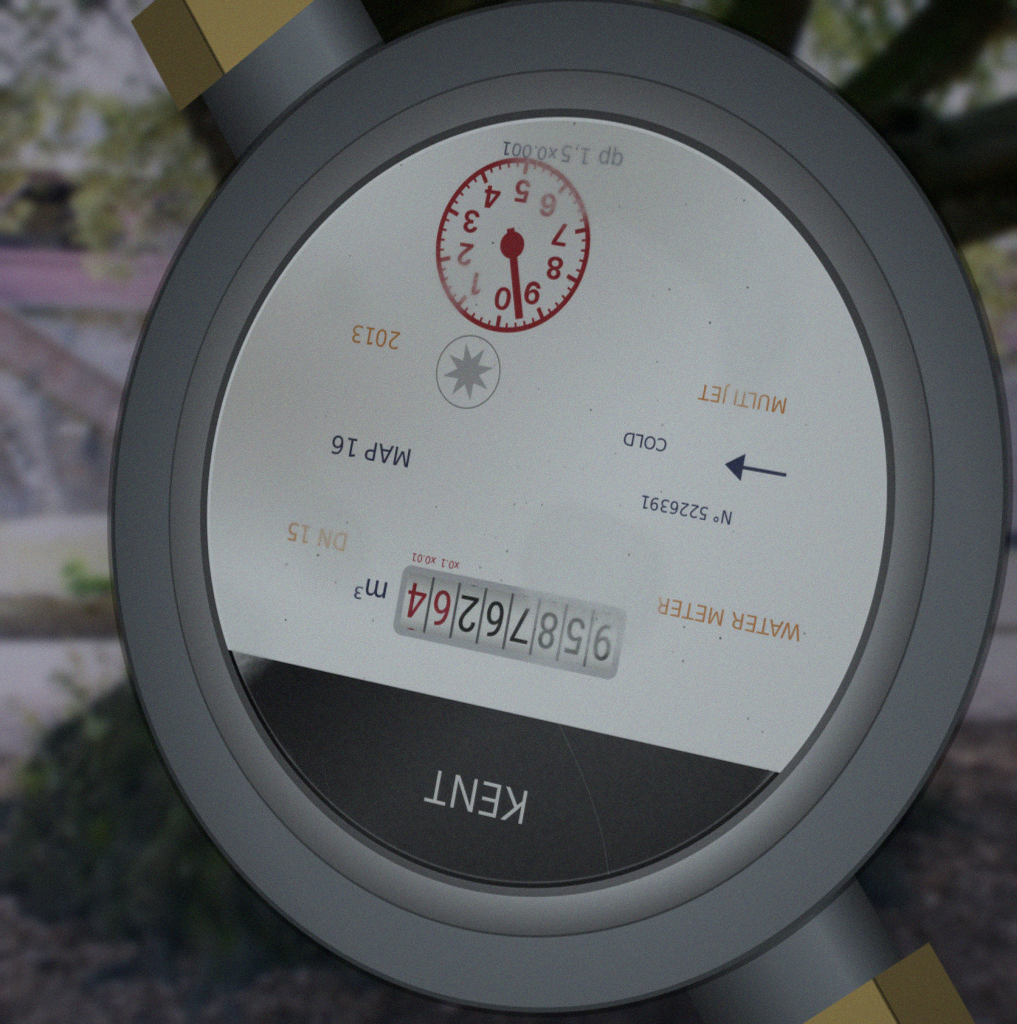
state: 958762.639 m³
